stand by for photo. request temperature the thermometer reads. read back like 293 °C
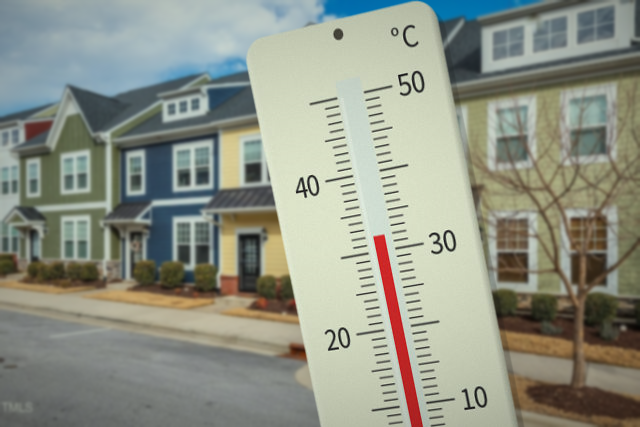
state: 32 °C
